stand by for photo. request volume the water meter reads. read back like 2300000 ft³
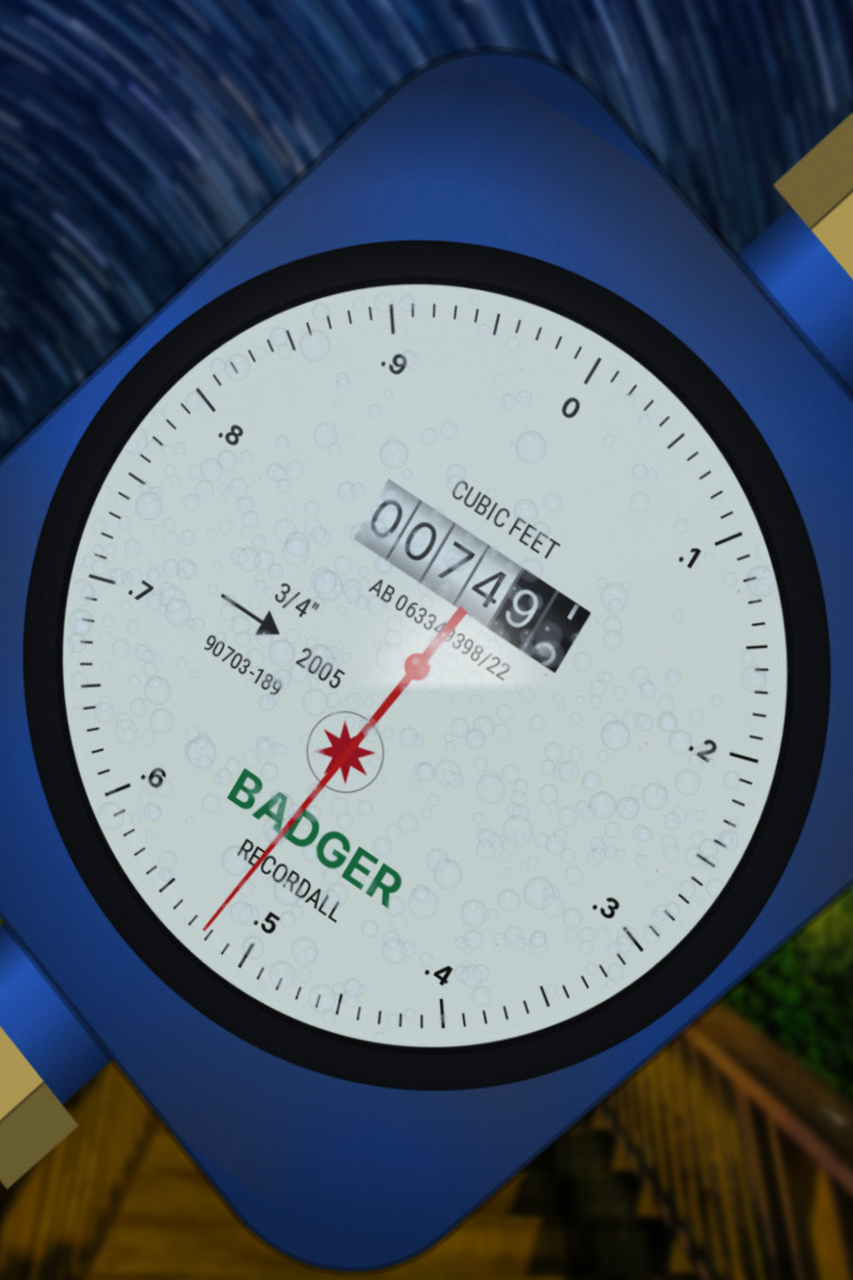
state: 7491.52 ft³
